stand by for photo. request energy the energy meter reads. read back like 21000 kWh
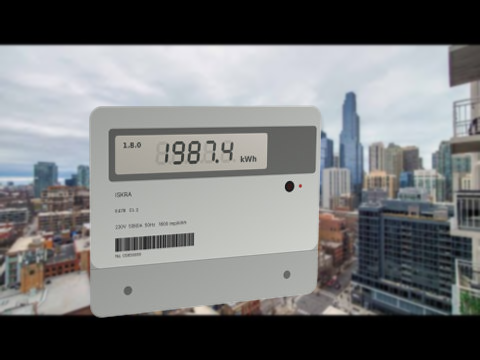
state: 1987.4 kWh
